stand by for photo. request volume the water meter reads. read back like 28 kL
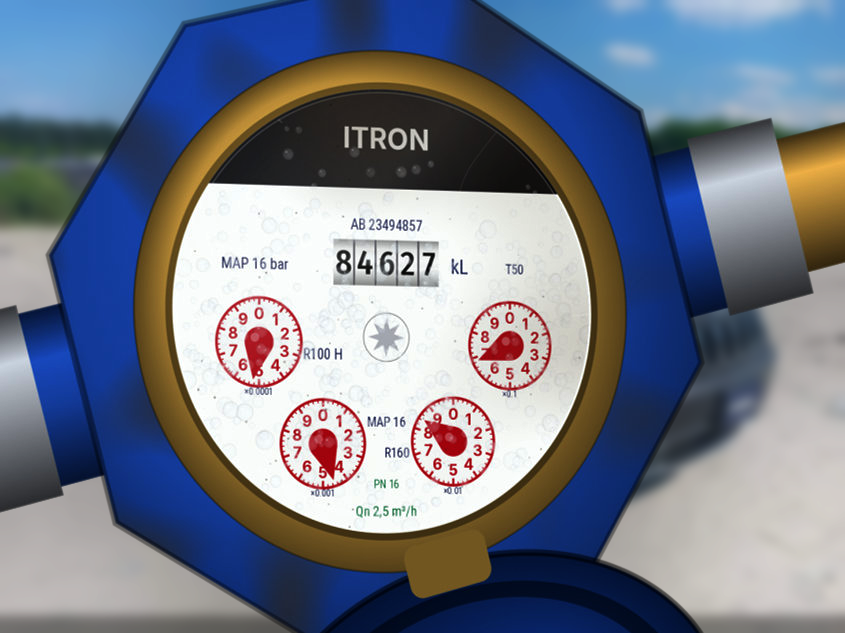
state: 84627.6845 kL
